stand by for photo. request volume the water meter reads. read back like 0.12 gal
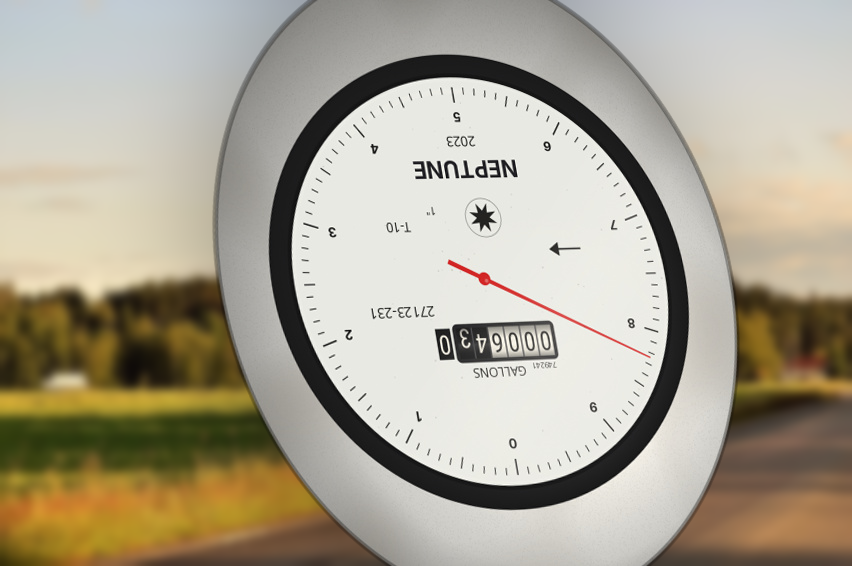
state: 6428.2 gal
